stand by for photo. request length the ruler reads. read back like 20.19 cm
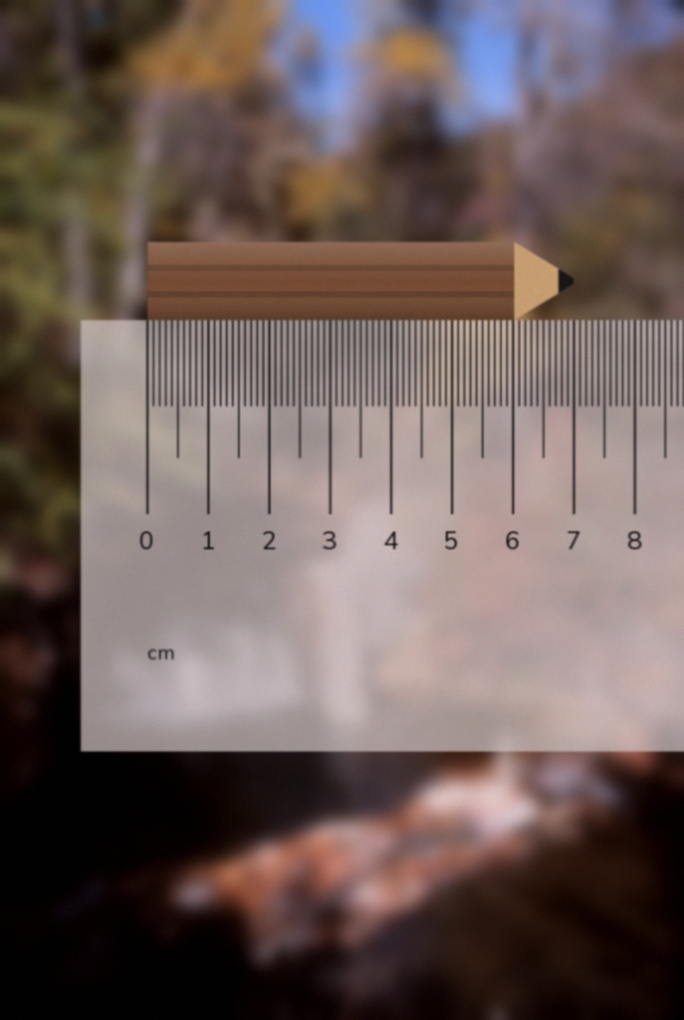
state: 7 cm
